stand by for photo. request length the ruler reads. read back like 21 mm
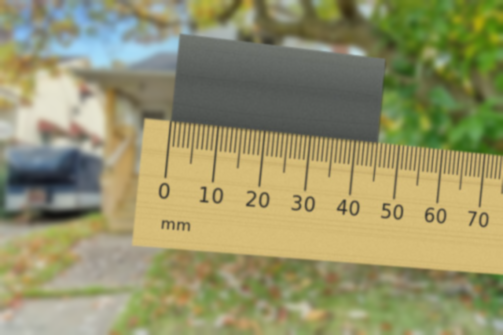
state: 45 mm
